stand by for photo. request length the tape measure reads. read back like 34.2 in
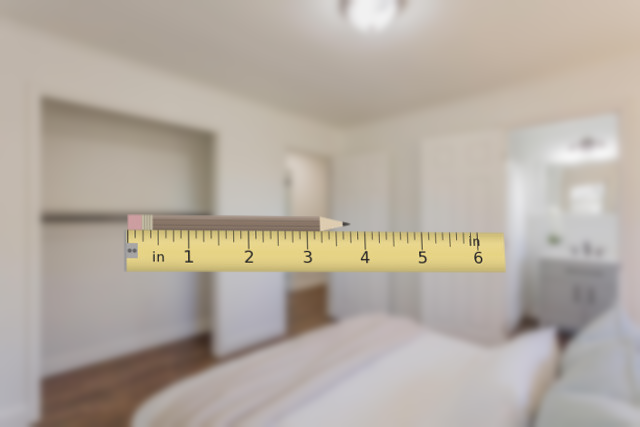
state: 3.75 in
